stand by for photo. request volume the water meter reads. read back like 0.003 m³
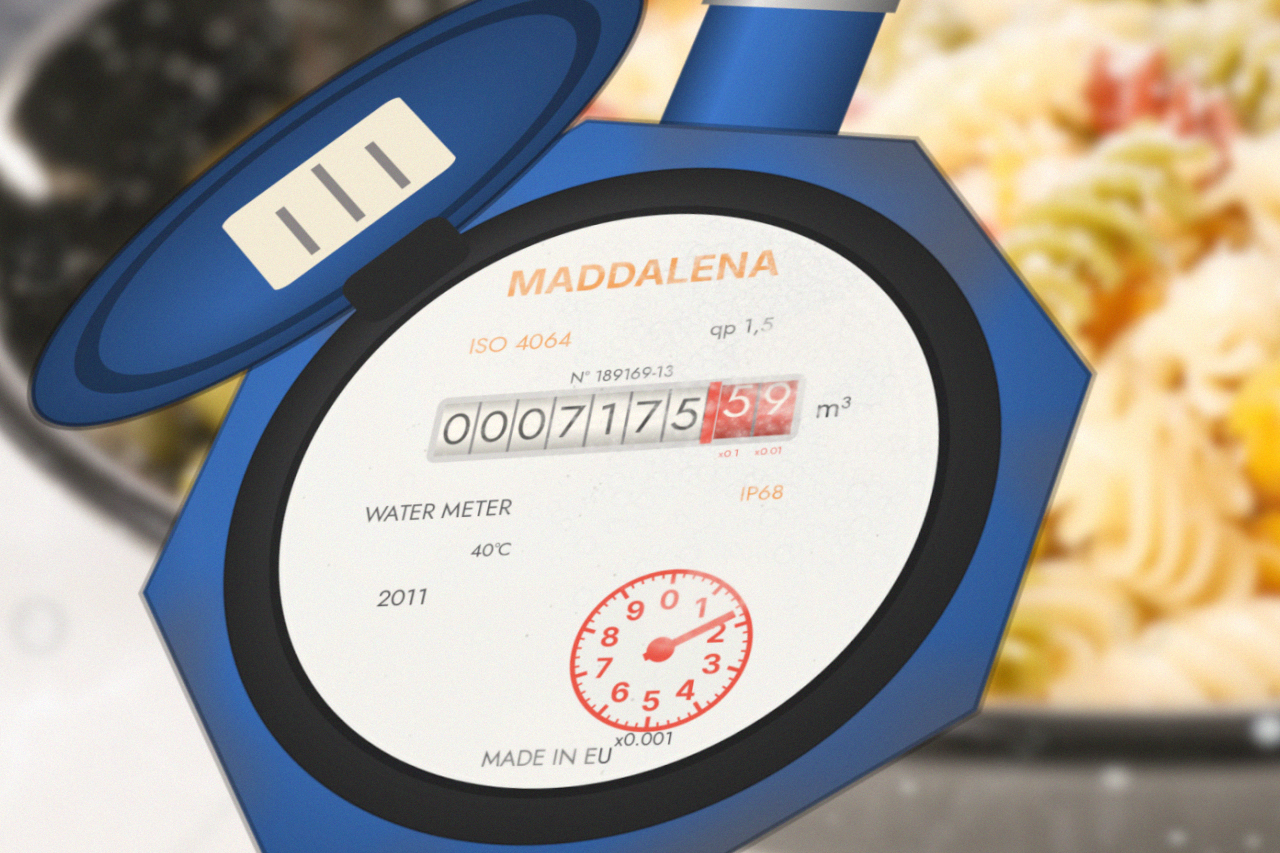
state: 7175.591 m³
